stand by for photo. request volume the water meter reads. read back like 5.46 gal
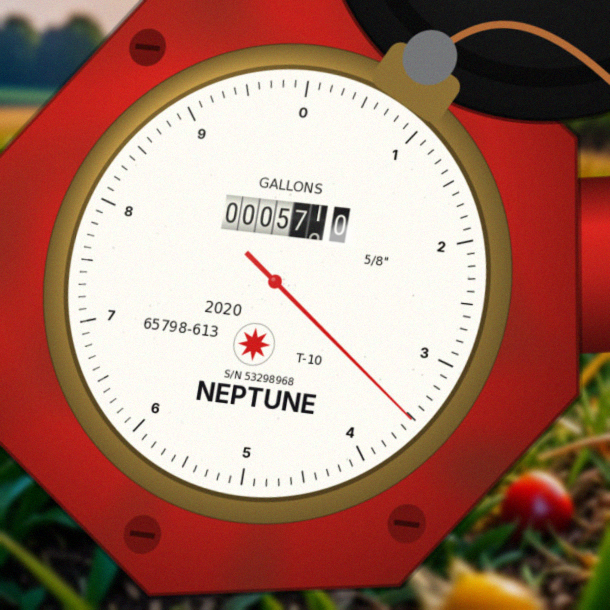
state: 5713.5 gal
